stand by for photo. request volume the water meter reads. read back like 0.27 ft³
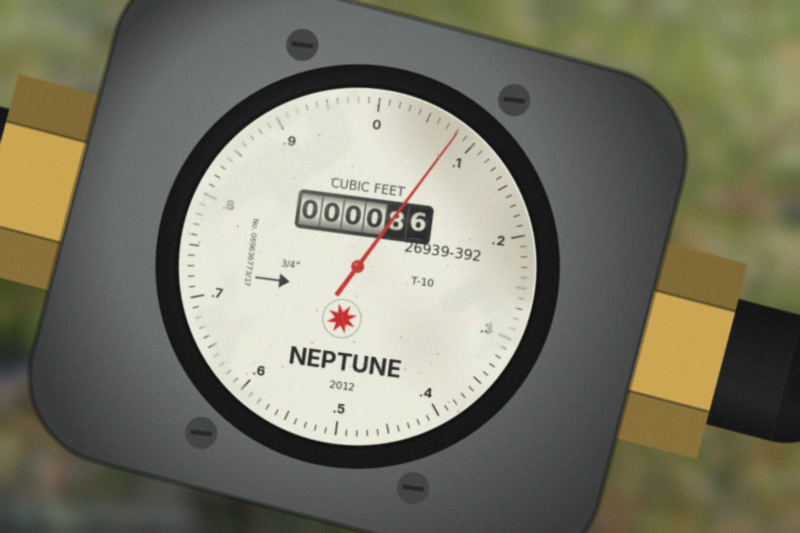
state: 86.08 ft³
